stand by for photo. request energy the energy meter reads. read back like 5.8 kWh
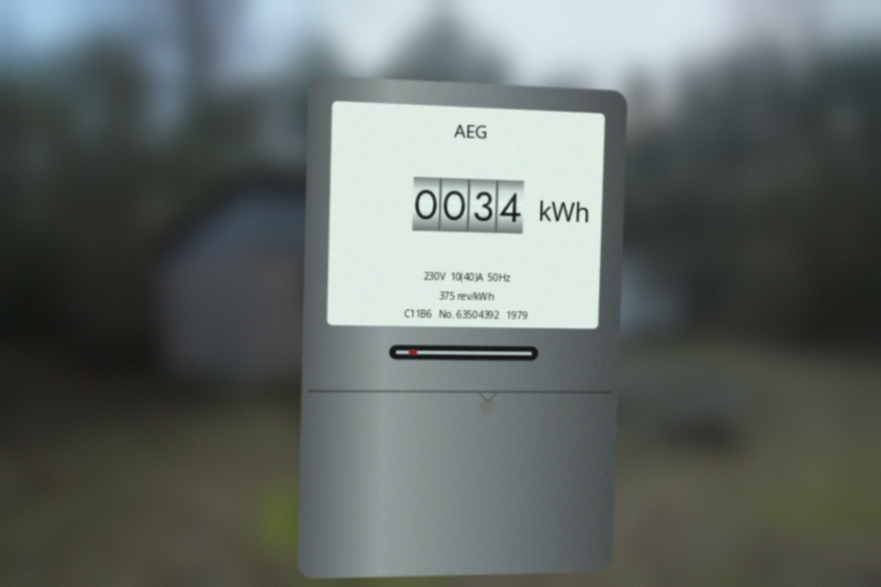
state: 34 kWh
